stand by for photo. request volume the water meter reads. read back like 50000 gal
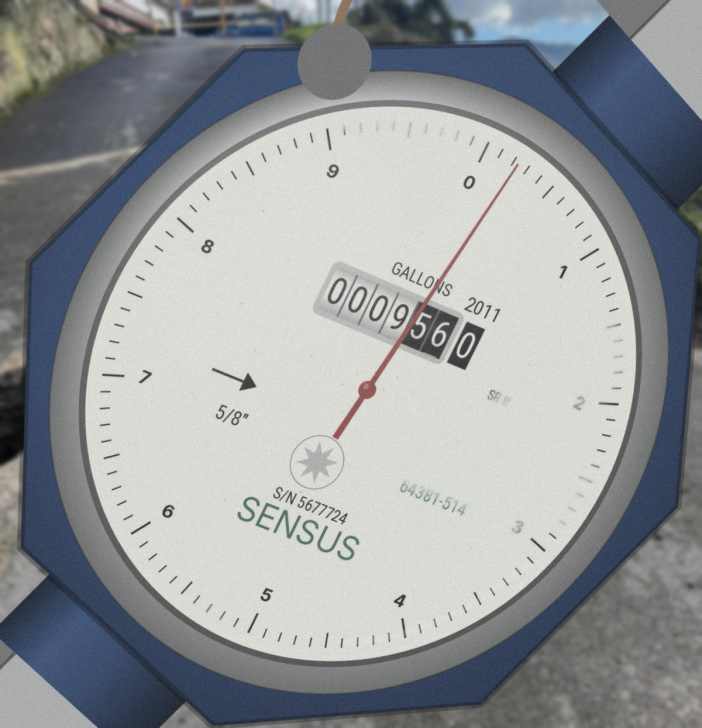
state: 9560.2 gal
